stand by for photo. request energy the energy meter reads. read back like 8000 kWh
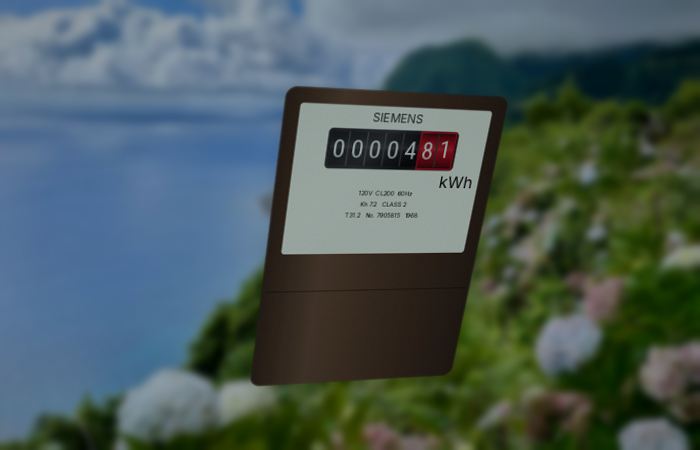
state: 4.81 kWh
